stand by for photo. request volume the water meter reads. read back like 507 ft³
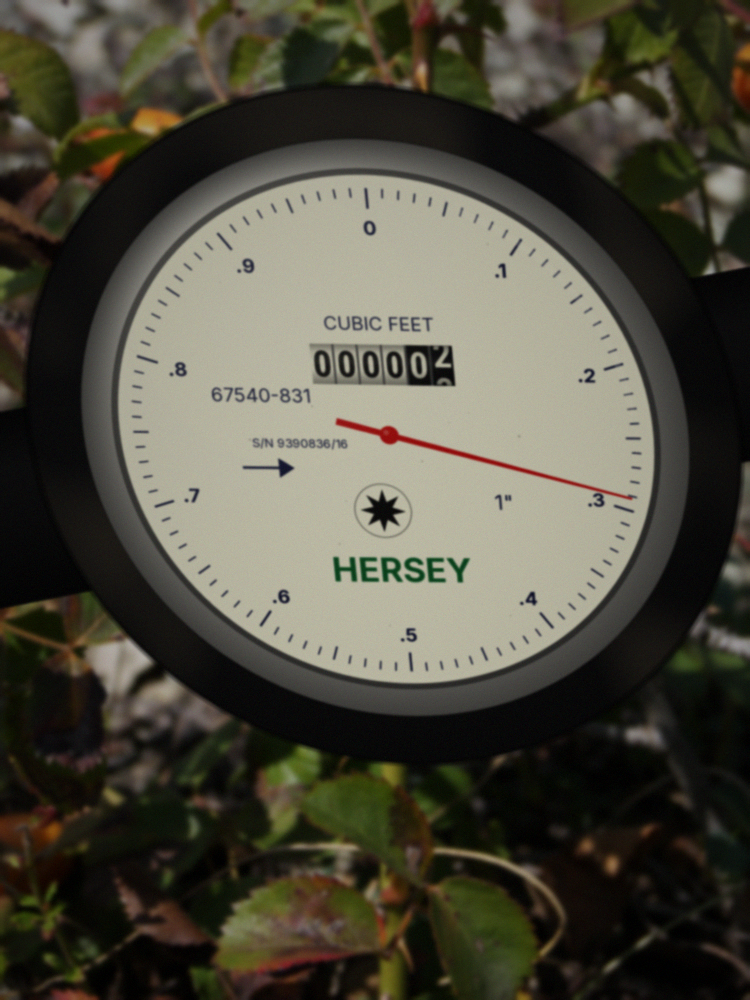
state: 2.29 ft³
